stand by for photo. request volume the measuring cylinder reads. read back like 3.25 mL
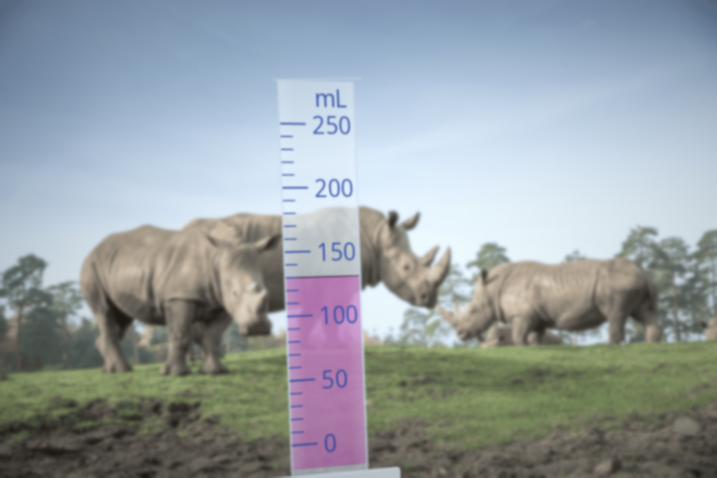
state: 130 mL
